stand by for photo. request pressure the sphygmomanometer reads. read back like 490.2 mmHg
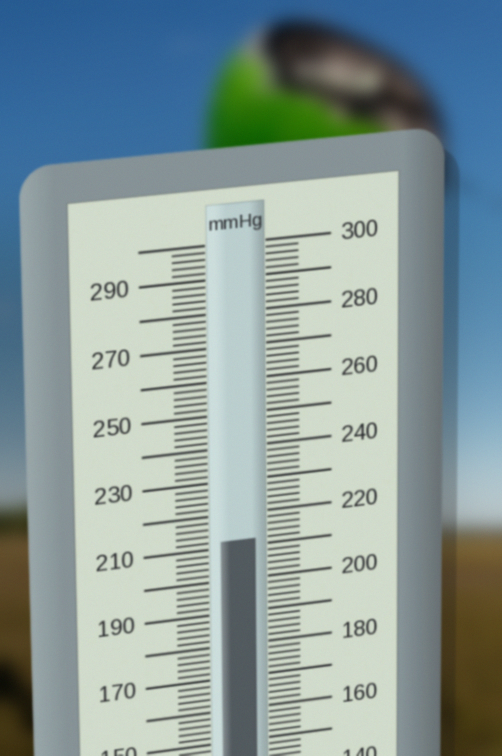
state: 212 mmHg
